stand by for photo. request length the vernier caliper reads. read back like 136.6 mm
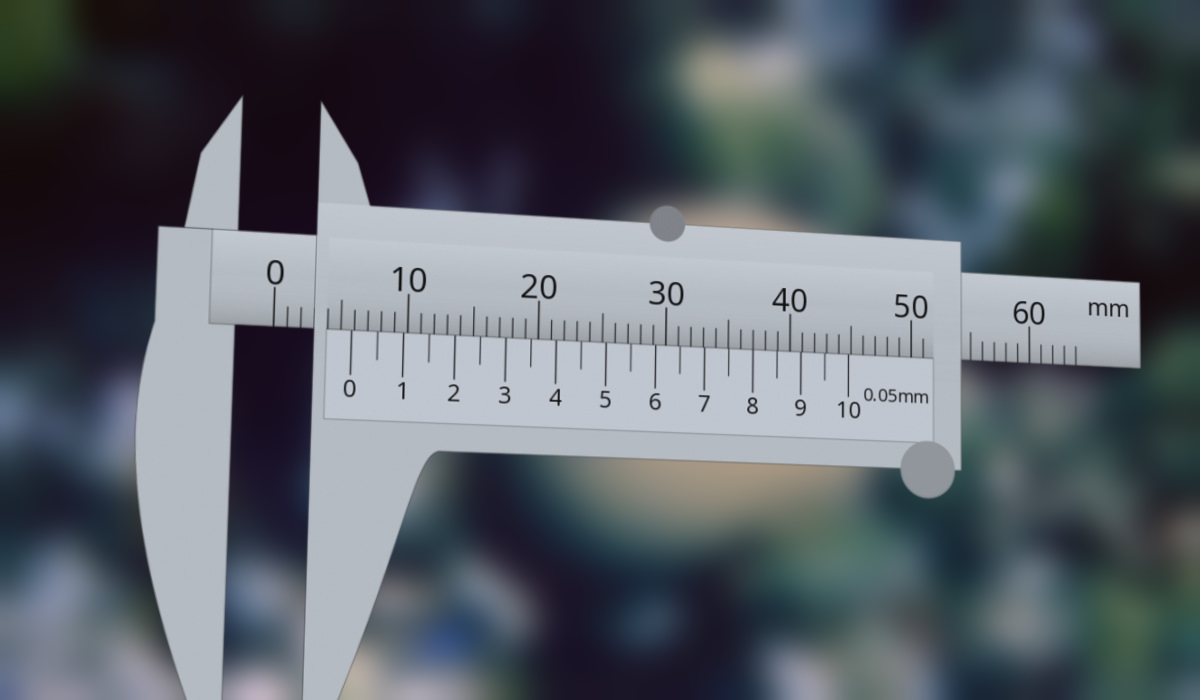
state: 5.8 mm
